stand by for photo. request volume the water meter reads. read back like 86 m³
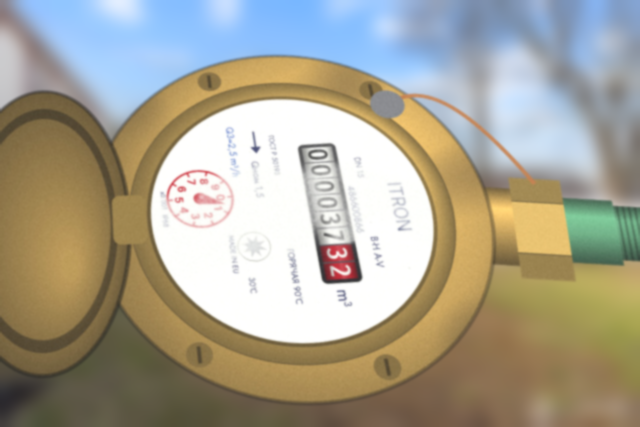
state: 37.320 m³
